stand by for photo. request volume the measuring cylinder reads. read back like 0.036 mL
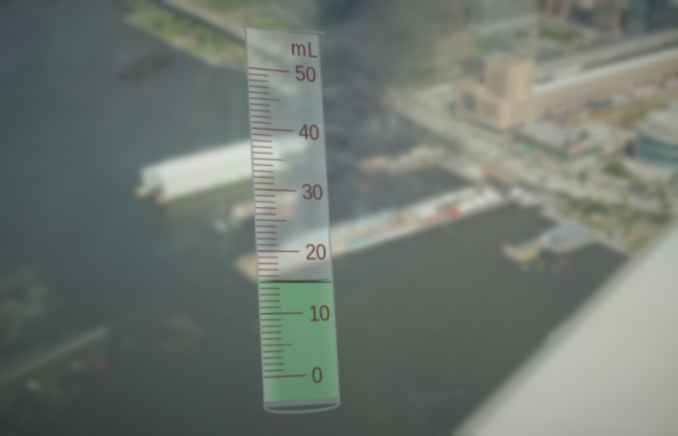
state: 15 mL
